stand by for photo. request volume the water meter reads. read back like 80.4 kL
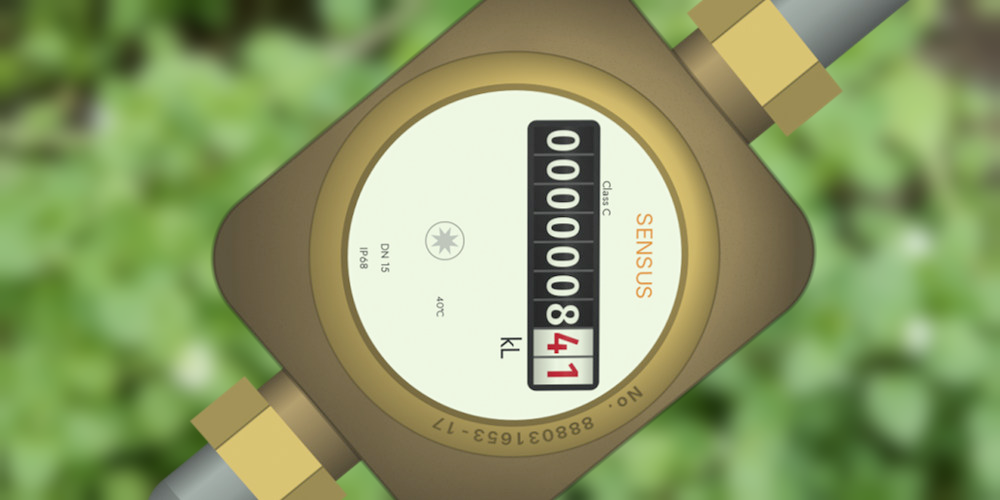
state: 8.41 kL
